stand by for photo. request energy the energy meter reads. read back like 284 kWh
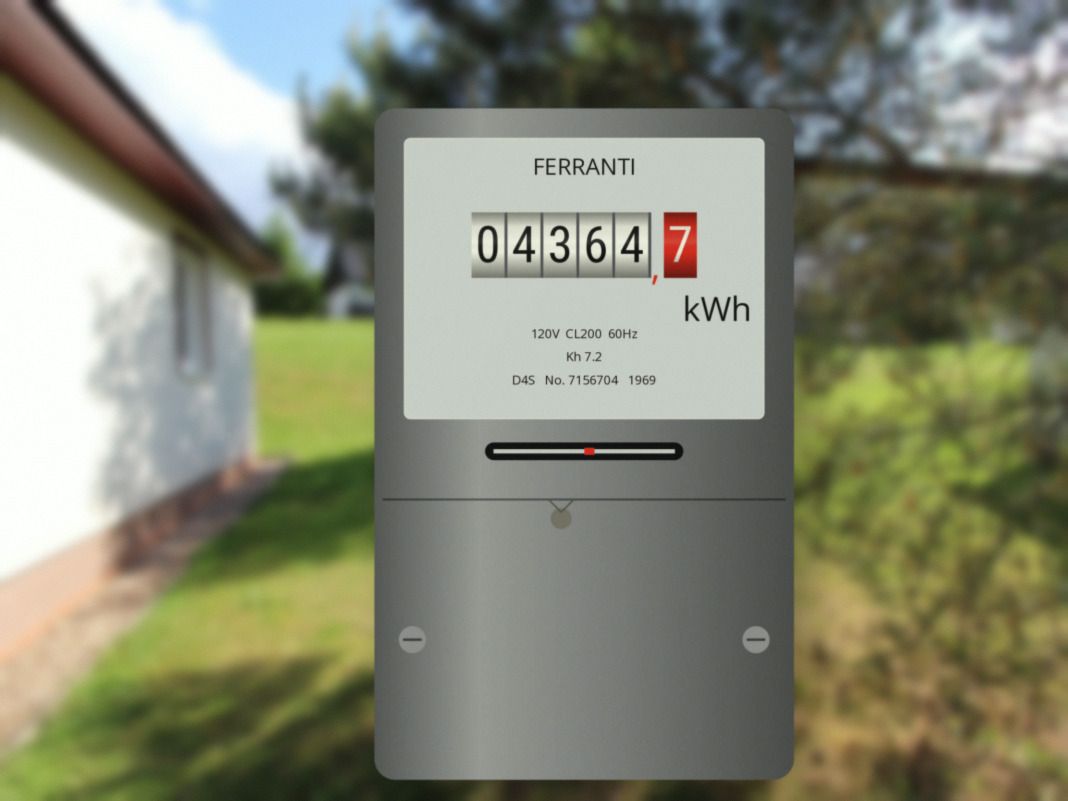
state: 4364.7 kWh
